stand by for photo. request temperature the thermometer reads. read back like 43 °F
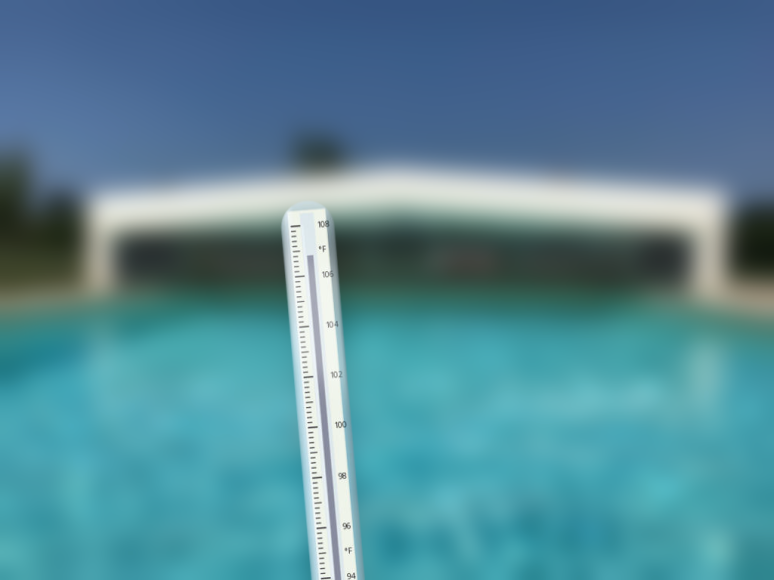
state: 106.8 °F
